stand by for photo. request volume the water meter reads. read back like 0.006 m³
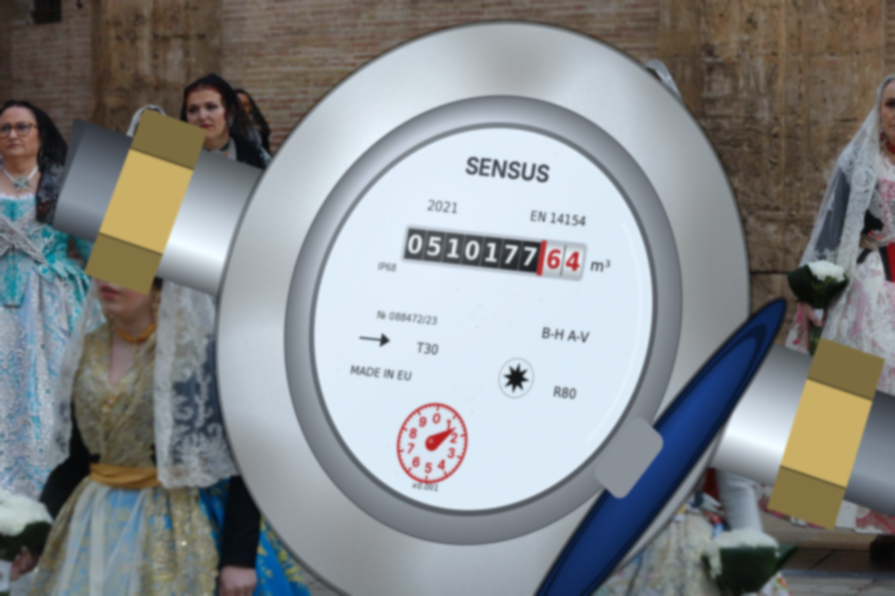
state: 510177.641 m³
